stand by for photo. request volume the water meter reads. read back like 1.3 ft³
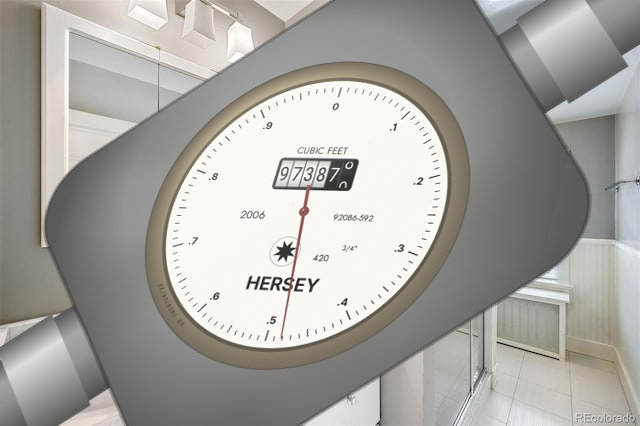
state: 973878.48 ft³
